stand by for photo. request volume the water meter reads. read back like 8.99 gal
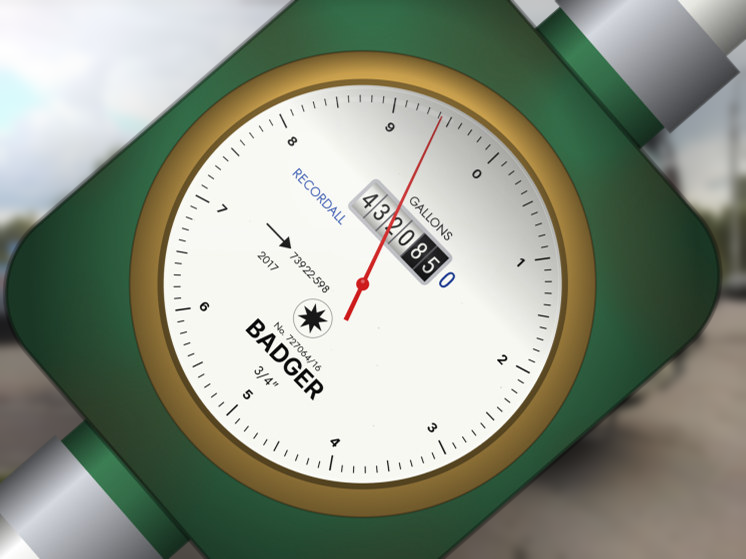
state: 4320849.4 gal
